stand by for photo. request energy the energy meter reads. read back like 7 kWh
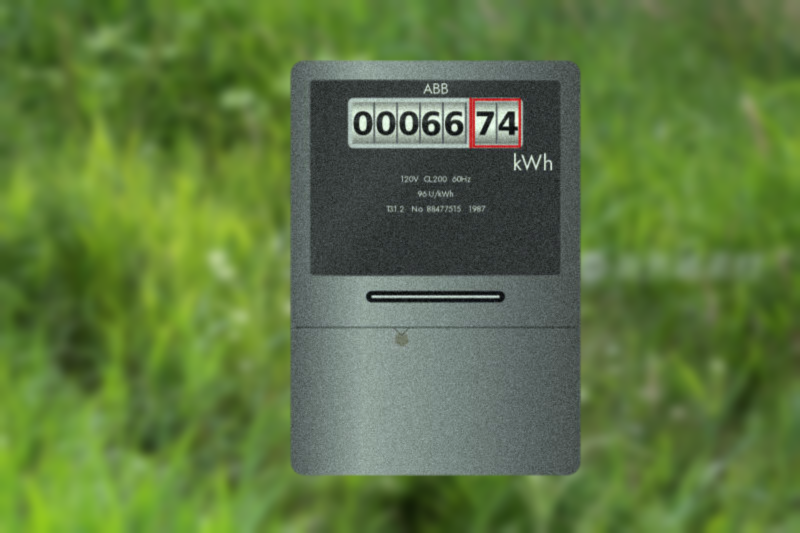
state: 66.74 kWh
